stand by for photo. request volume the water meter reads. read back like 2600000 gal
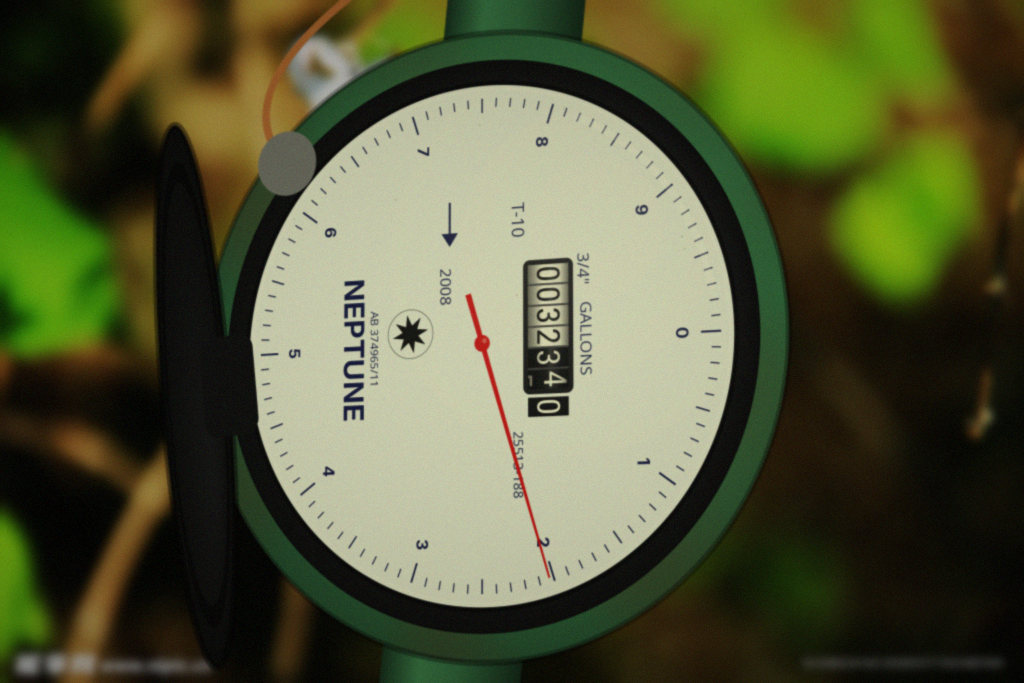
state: 32342.0 gal
